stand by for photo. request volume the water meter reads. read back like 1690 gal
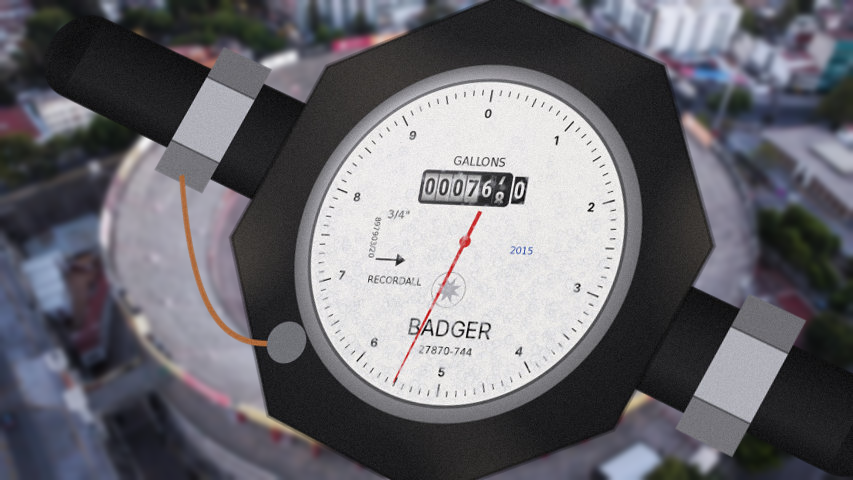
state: 7675.5 gal
